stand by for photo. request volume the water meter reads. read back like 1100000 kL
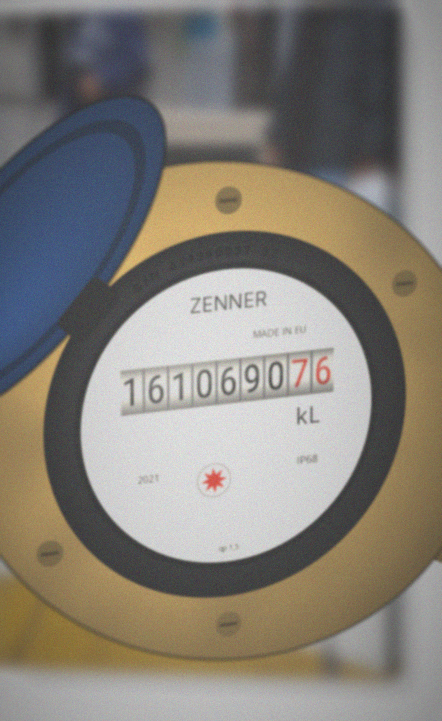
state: 1610690.76 kL
